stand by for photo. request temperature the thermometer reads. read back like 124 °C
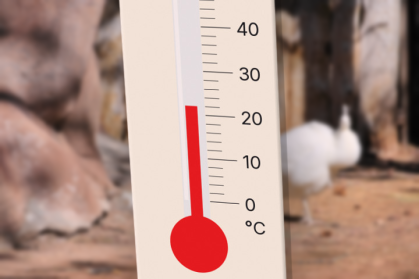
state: 22 °C
